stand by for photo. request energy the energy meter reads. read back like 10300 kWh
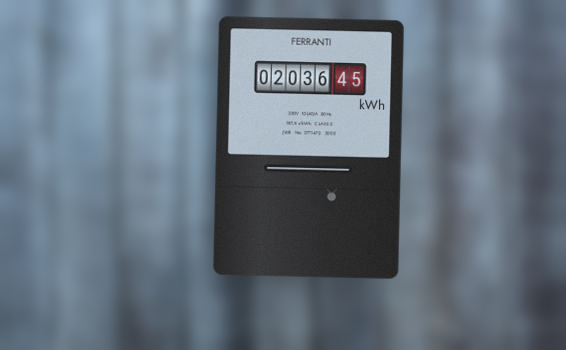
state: 2036.45 kWh
